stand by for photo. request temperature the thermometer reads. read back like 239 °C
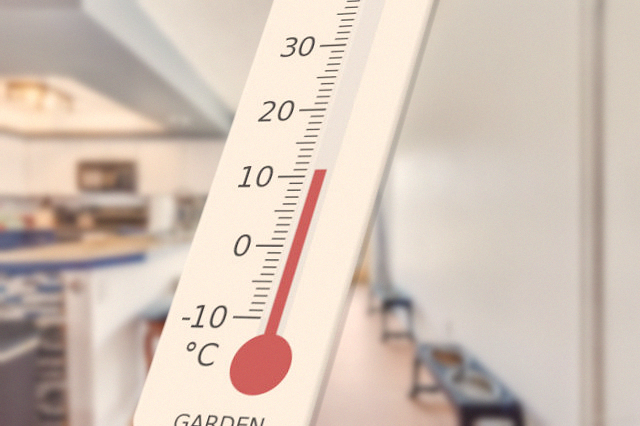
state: 11 °C
